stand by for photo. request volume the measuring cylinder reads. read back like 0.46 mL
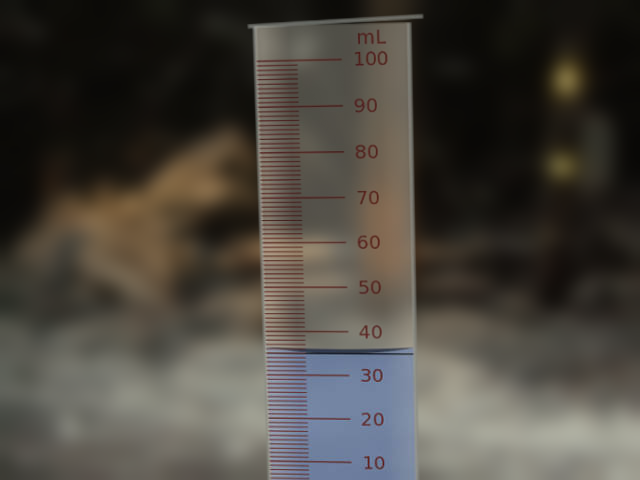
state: 35 mL
